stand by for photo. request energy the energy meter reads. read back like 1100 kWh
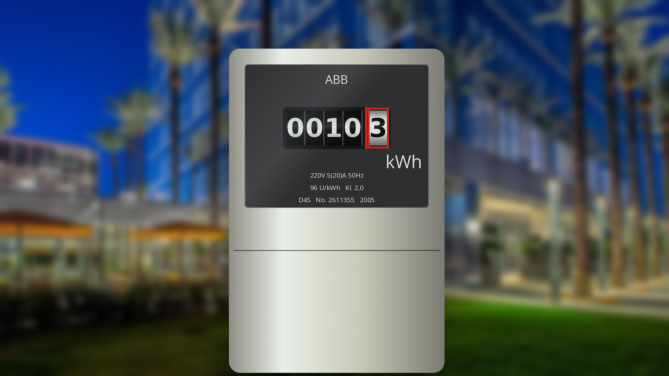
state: 10.3 kWh
